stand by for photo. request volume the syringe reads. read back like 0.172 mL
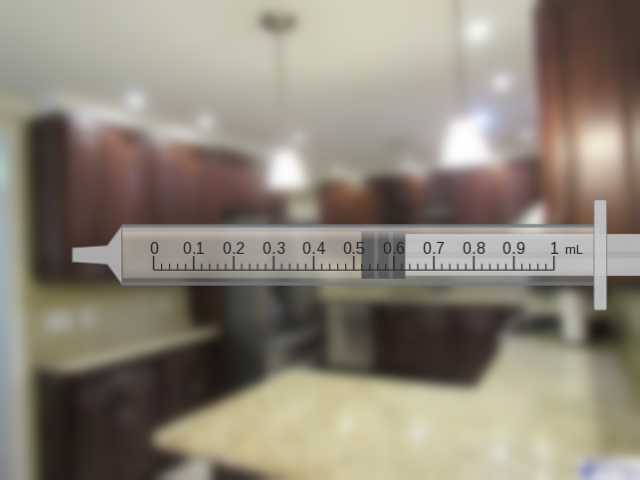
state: 0.52 mL
